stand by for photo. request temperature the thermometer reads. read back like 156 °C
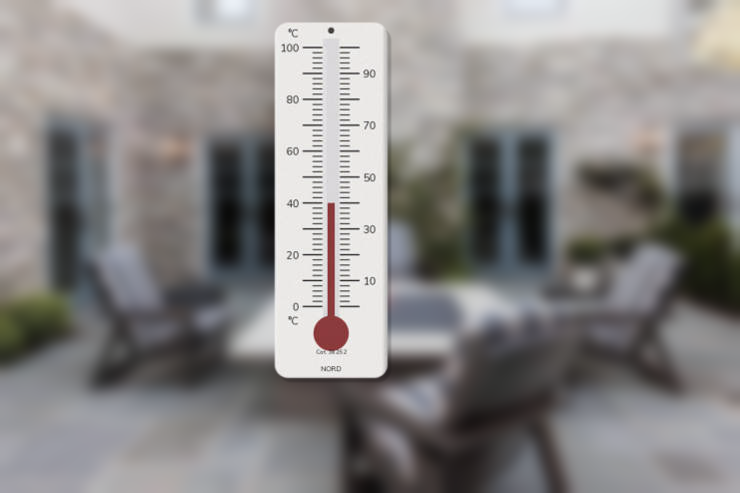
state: 40 °C
